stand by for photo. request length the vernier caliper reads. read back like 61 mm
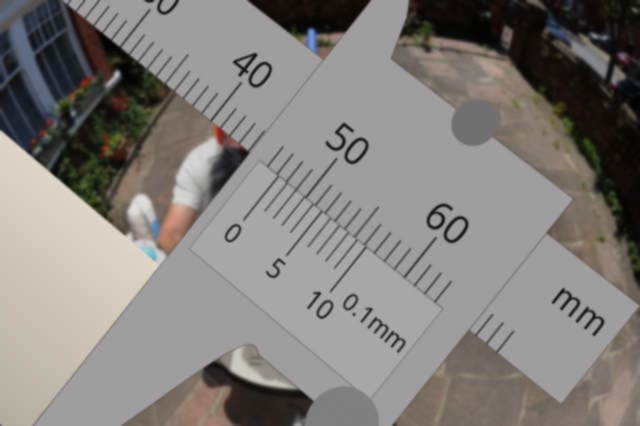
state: 47.2 mm
